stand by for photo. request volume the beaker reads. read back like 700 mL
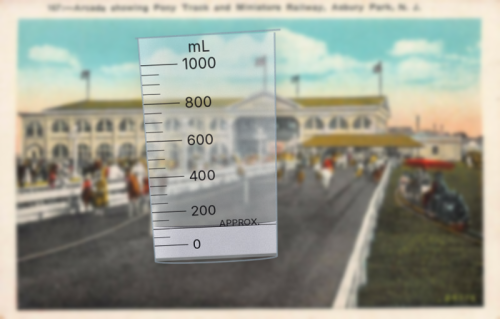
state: 100 mL
